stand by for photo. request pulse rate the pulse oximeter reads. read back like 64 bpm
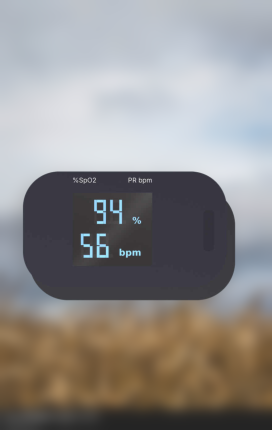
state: 56 bpm
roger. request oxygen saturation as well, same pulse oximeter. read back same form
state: 94 %
